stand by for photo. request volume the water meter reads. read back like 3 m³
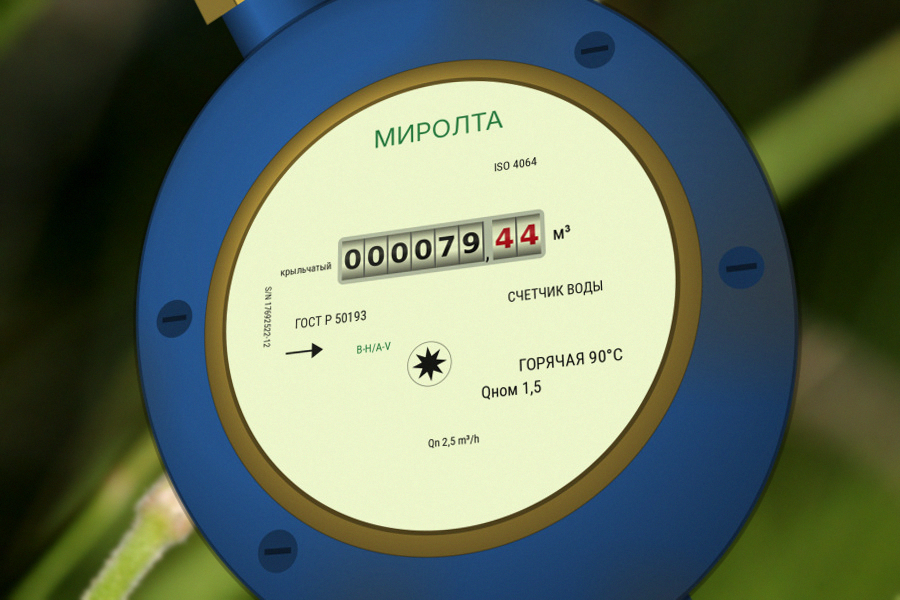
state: 79.44 m³
